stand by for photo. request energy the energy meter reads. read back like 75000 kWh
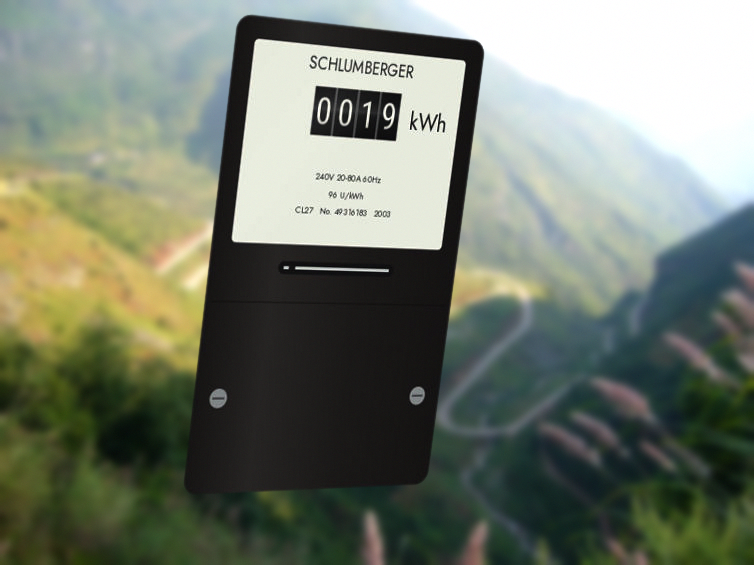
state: 19 kWh
